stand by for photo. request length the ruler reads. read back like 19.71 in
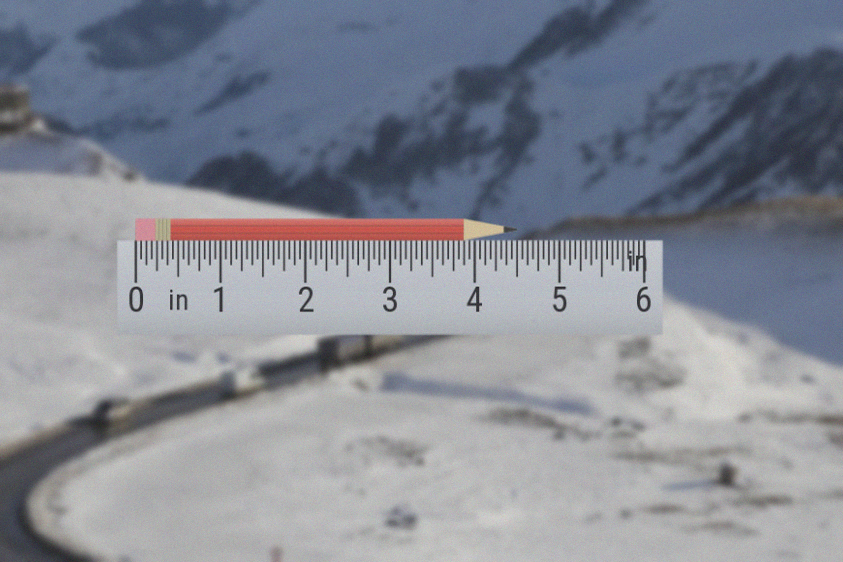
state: 4.5 in
